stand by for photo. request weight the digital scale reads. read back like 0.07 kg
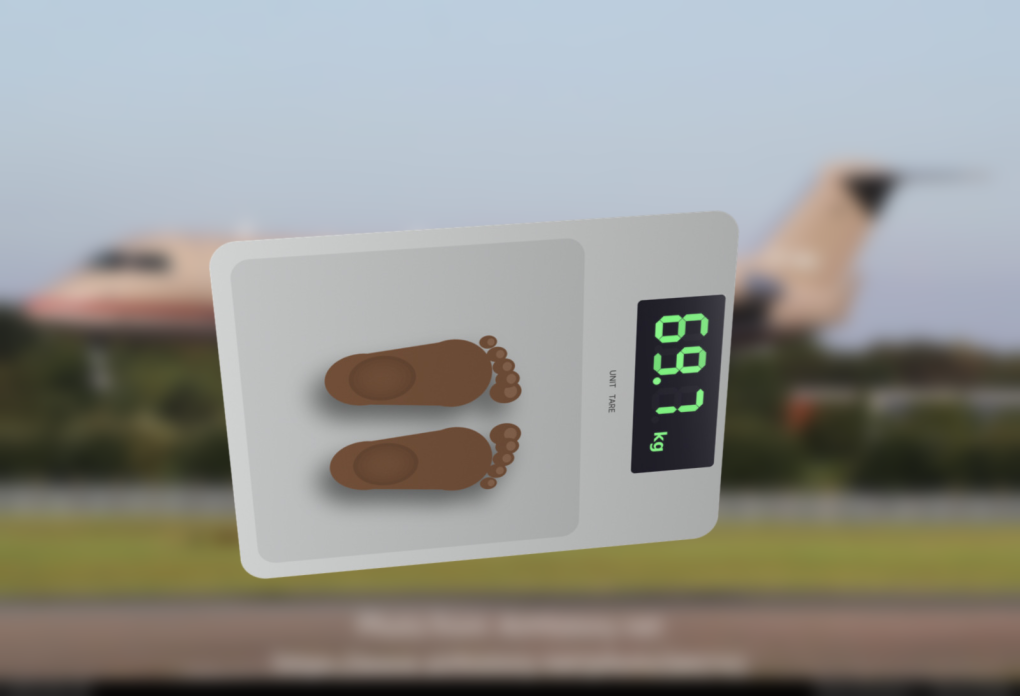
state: 69.7 kg
